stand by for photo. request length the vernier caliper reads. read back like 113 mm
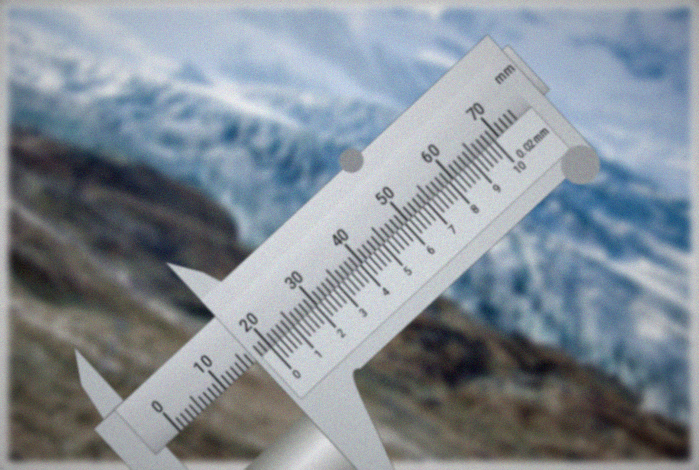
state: 20.0 mm
